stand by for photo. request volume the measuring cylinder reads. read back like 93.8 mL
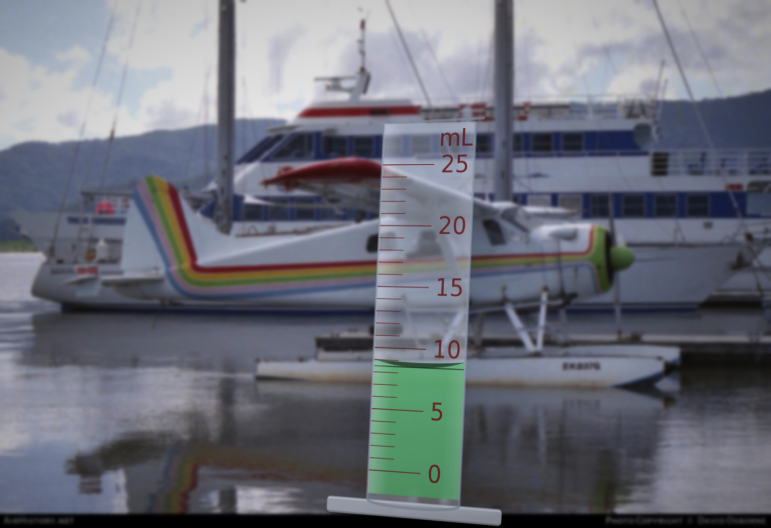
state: 8.5 mL
